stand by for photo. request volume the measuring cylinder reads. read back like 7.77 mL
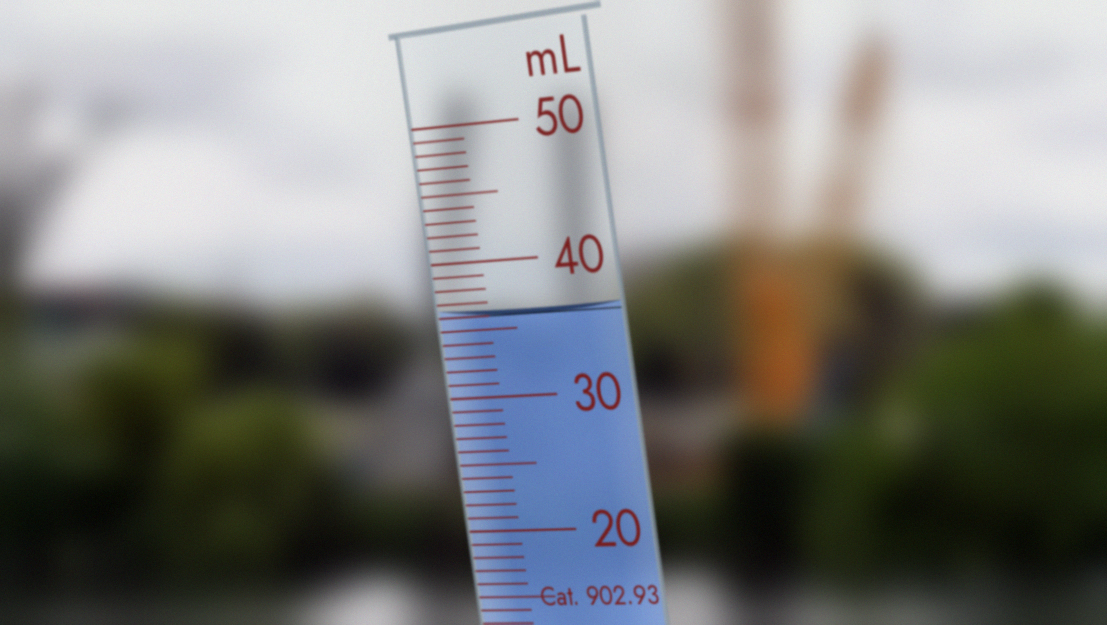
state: 36 mL
